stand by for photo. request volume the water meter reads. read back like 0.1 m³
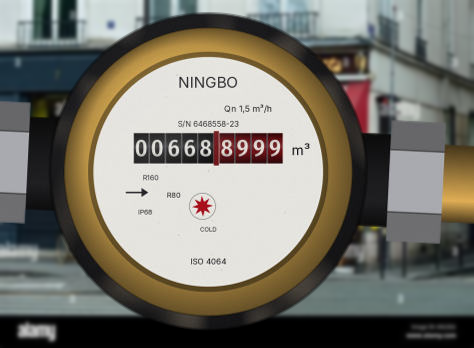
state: 668.8999 m³
